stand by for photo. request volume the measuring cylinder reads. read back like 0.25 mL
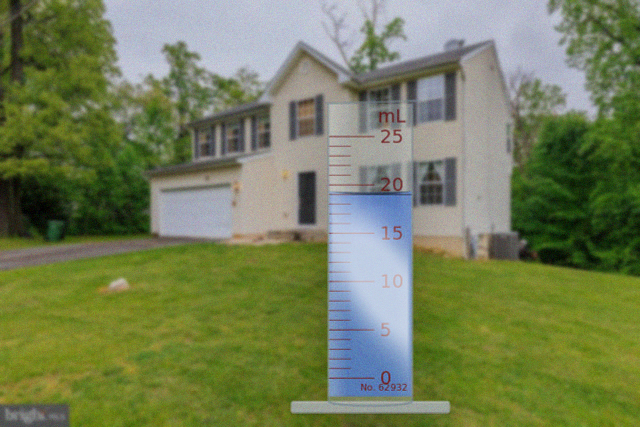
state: 19 mL
